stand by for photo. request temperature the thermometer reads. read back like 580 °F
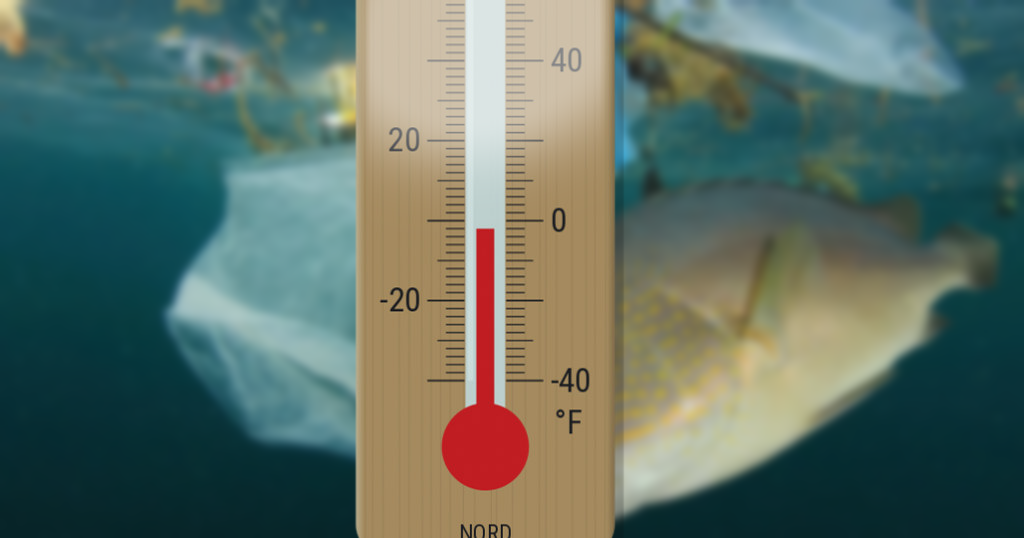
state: -2 °F
